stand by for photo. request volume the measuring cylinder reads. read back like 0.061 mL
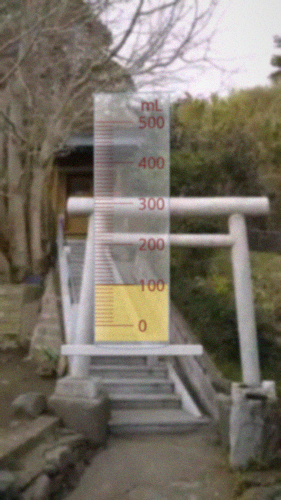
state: 100 mL
